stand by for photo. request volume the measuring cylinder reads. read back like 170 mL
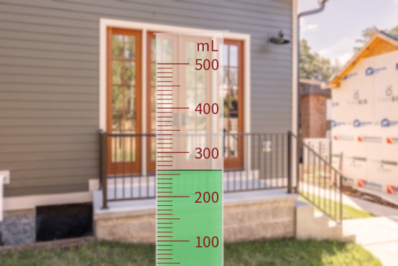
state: 260 mL
